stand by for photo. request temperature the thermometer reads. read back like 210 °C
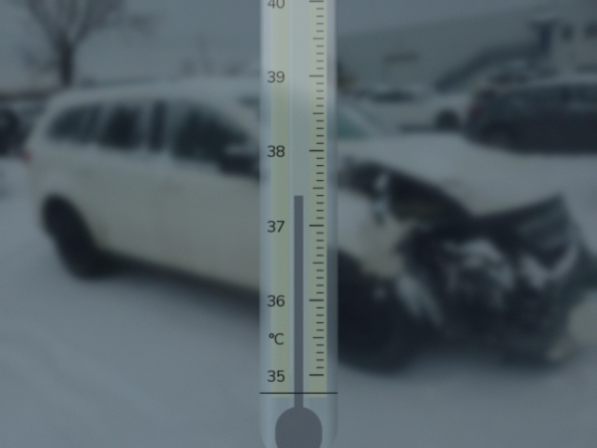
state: 37.4 °C
